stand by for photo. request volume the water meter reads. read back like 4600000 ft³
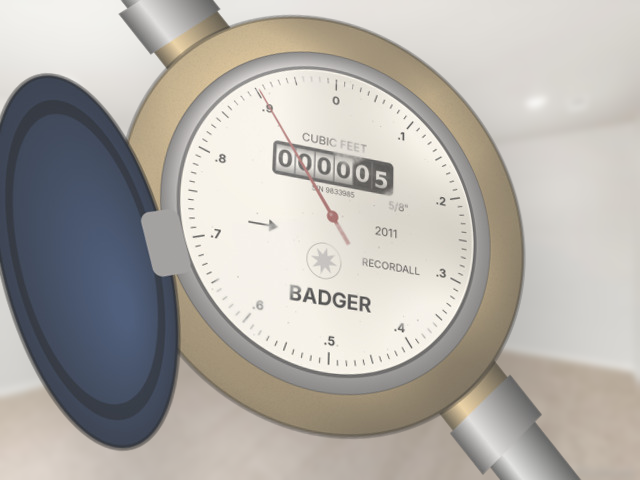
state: 4.90 ft³
